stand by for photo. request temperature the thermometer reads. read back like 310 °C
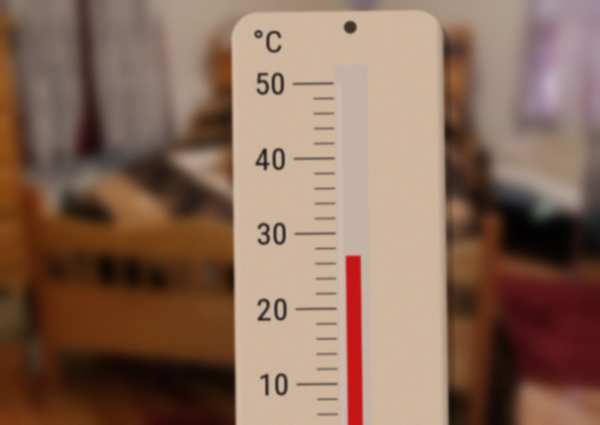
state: 27 °C
